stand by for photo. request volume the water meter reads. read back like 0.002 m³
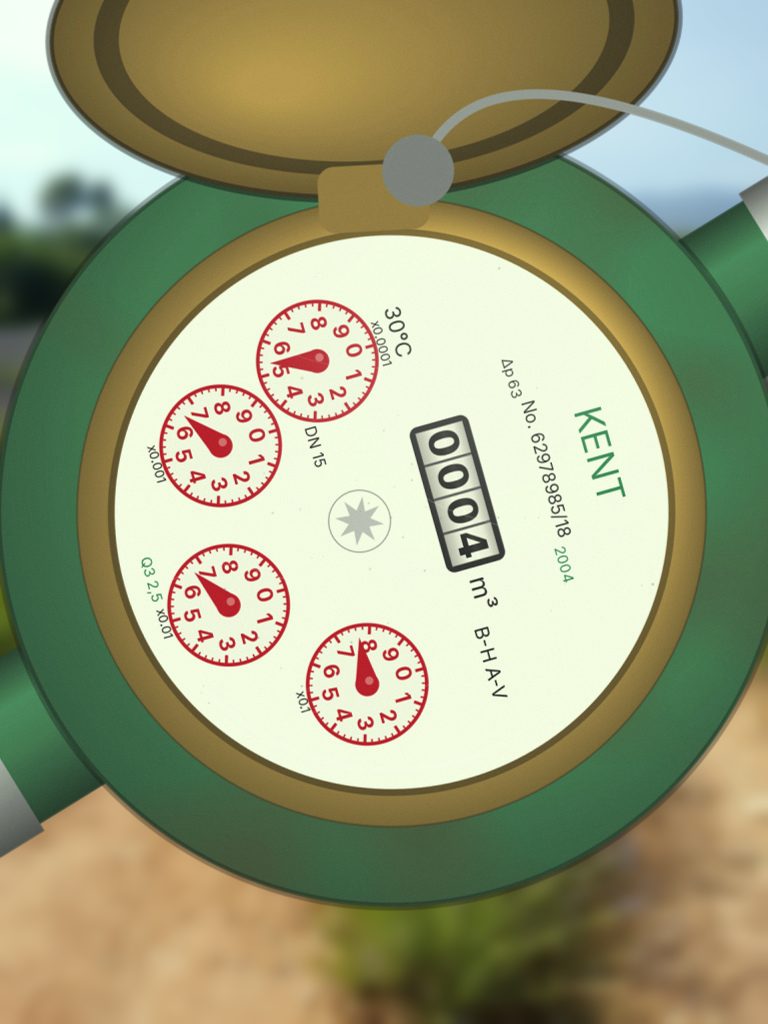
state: 4.7665 m³
